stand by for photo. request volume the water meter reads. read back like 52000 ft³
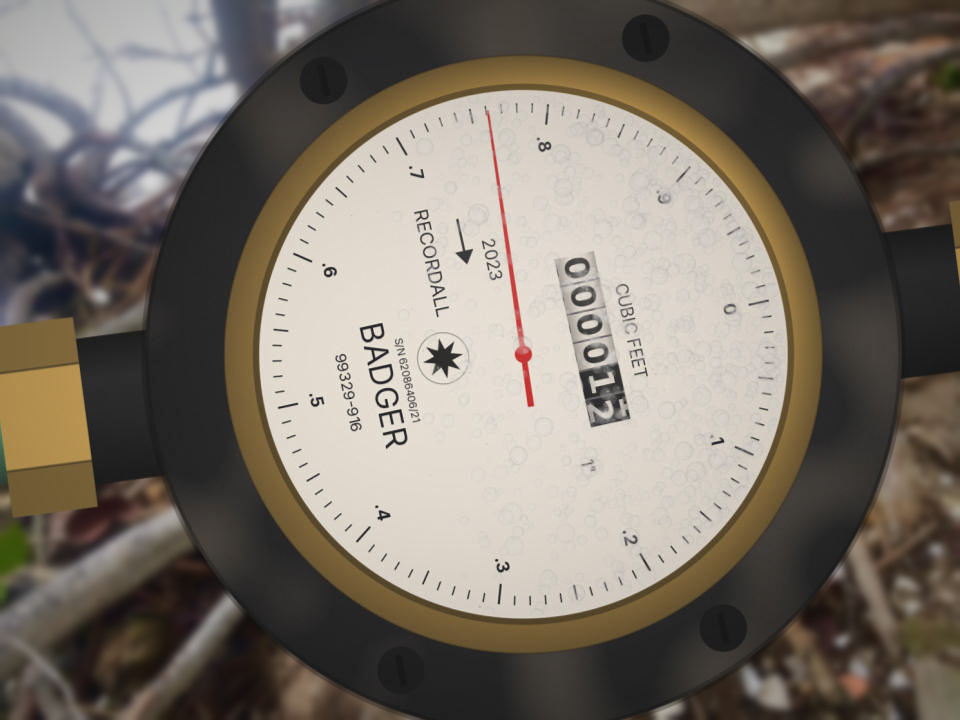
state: 11.76 ft³
